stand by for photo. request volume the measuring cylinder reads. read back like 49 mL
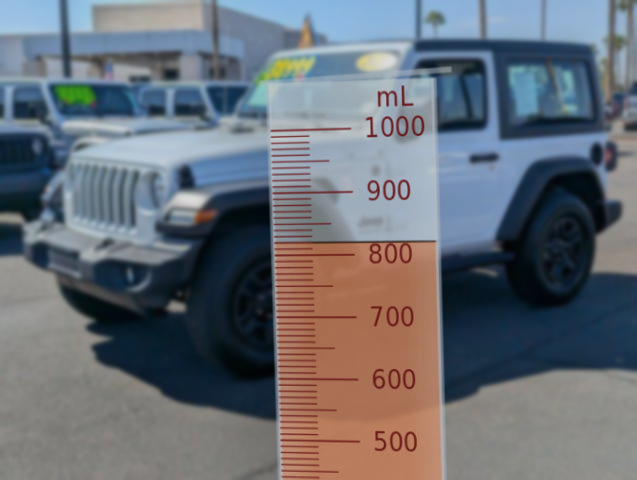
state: 820 mL
